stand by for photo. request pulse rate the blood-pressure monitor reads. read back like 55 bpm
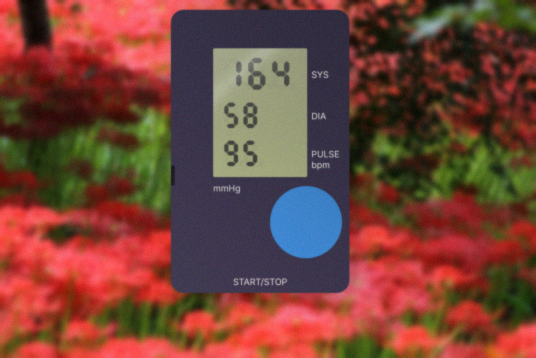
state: 95 bpm
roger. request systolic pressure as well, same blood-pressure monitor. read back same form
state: 164 mmHg
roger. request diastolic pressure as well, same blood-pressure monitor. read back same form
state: 58 mmHg
